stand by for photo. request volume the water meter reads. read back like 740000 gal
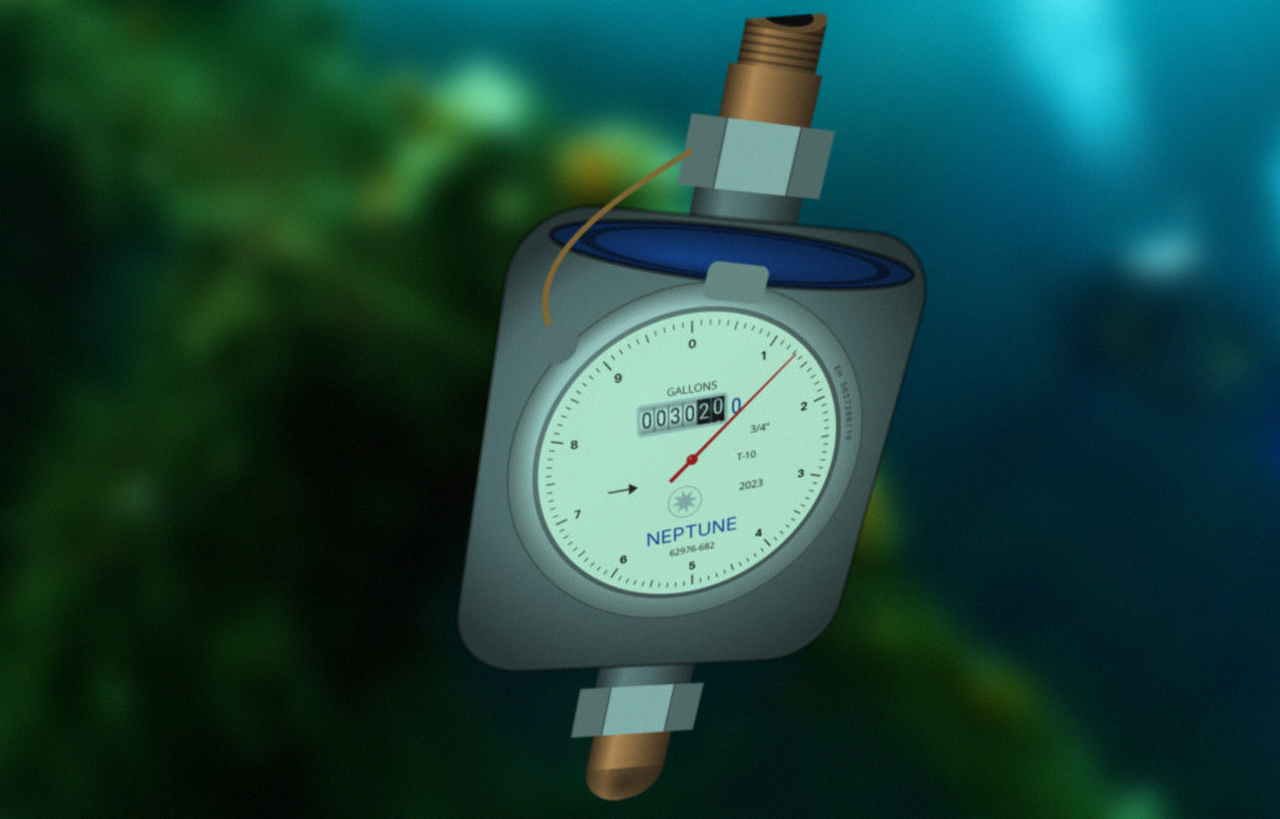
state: 30201.3 gal
